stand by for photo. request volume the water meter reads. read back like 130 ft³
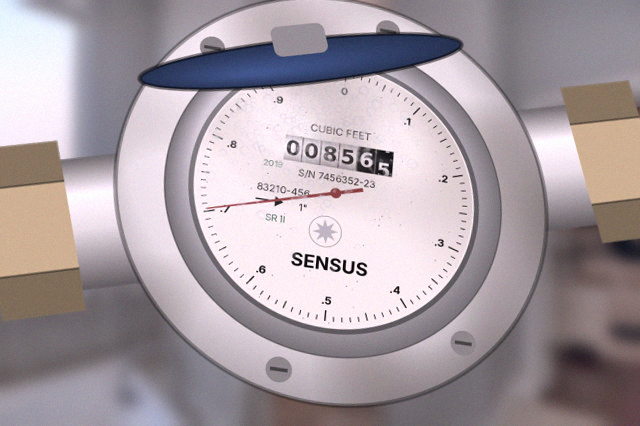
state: 8564.70 ft³
